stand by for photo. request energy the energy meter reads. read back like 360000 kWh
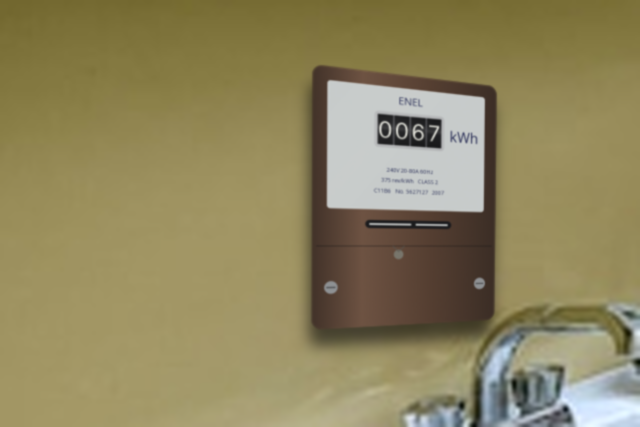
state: 67 kWh
